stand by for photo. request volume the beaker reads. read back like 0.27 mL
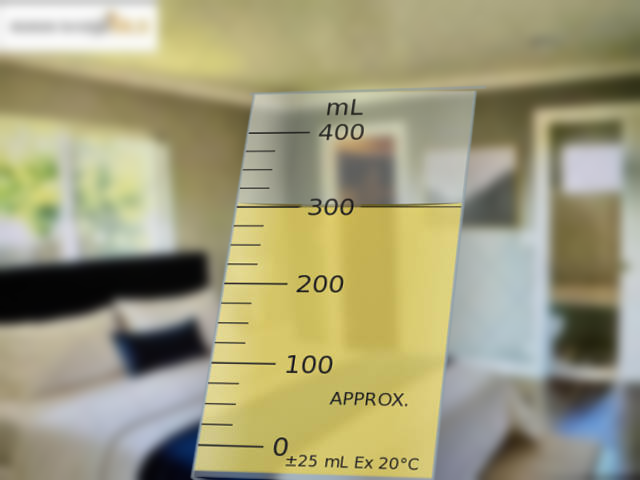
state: 300 mL
